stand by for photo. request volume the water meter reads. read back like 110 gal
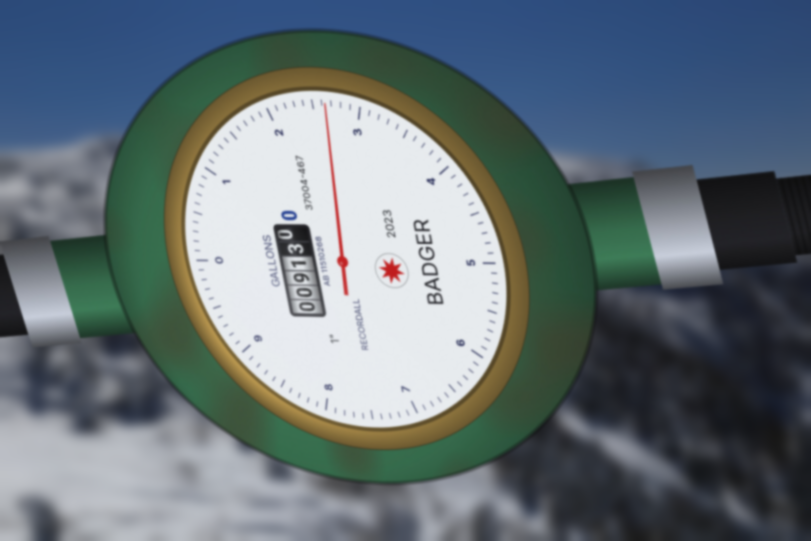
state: 91302.6 gal
